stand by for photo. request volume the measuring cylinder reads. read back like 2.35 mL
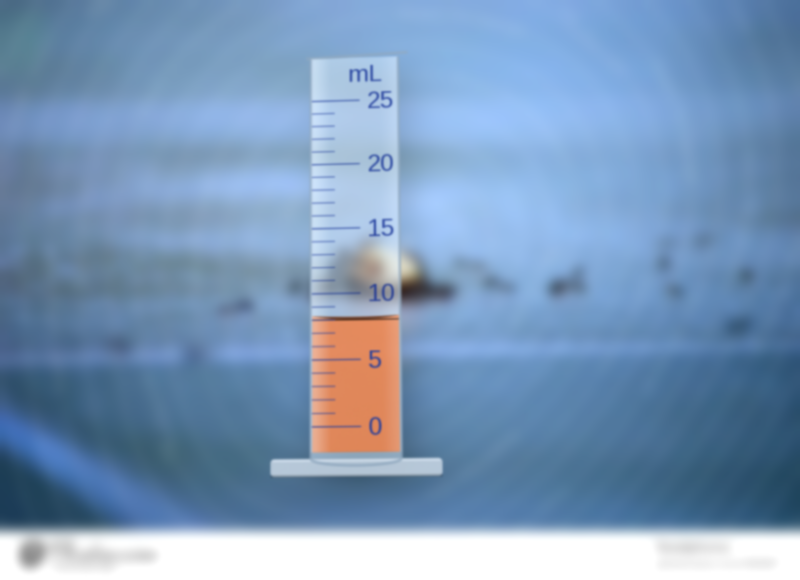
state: 8 mL
